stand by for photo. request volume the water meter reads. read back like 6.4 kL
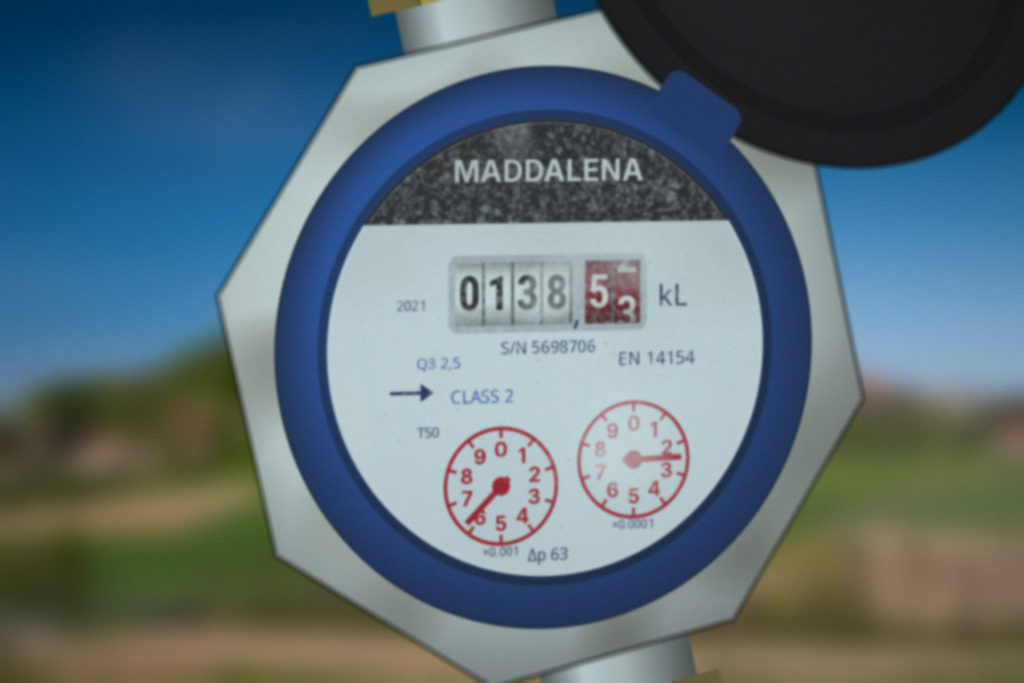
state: 138.5262 kL
